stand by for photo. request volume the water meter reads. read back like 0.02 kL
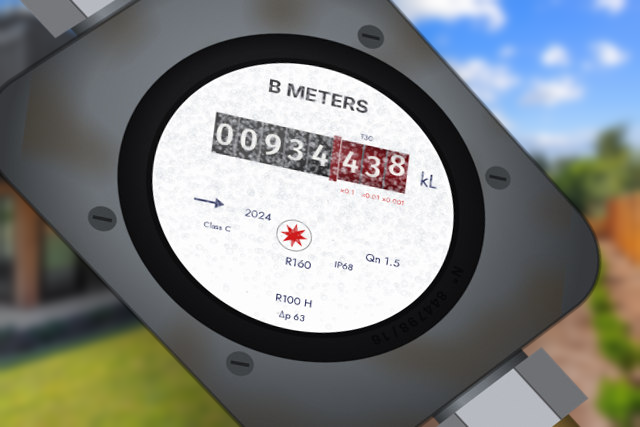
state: 934.438 kL
